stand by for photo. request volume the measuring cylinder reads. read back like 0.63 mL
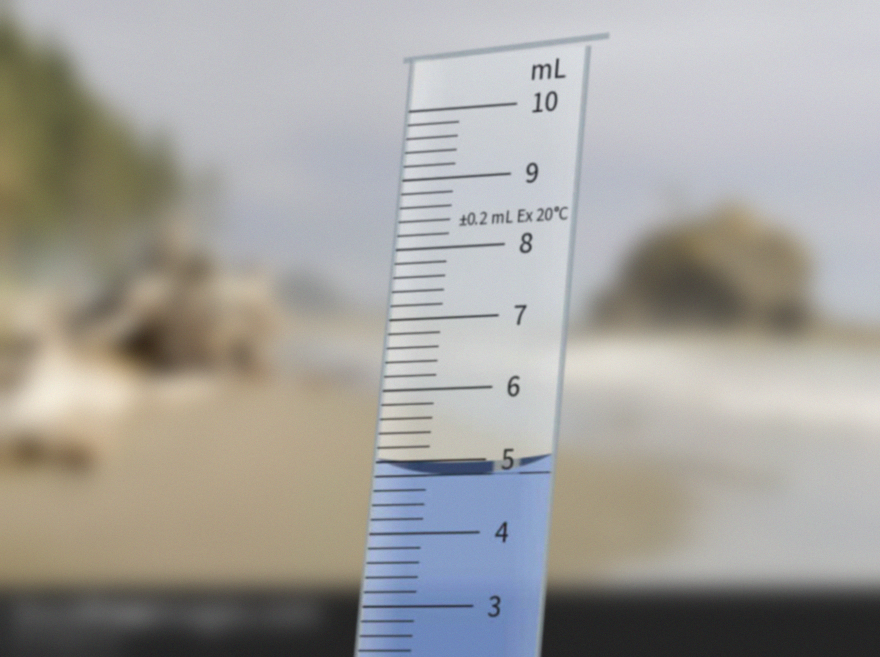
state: 4.8 mL
